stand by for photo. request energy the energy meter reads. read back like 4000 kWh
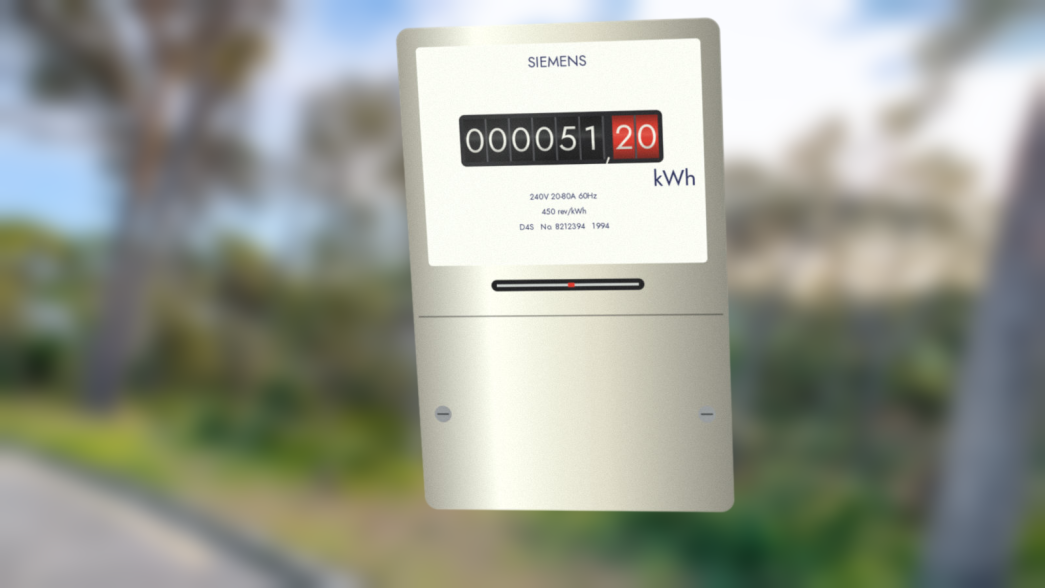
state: 51.20 kWh
